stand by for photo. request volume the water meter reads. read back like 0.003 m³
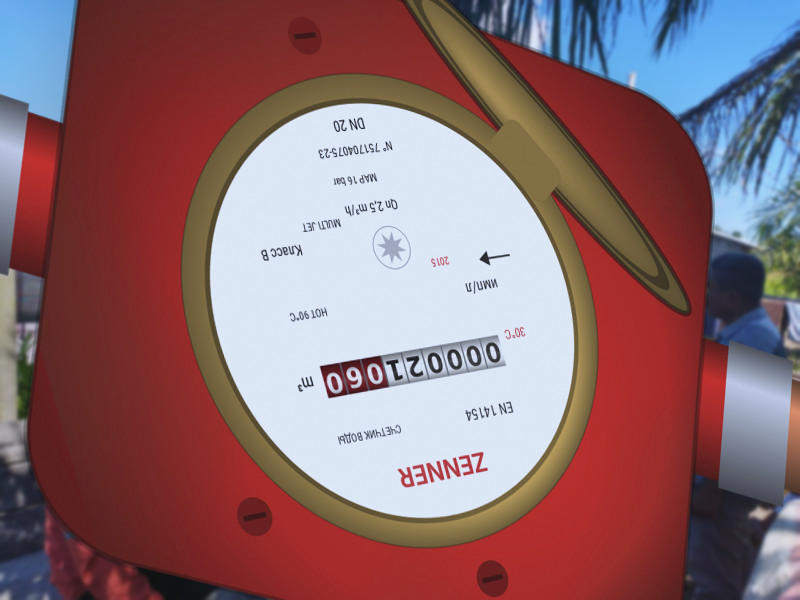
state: 21.060 m³
